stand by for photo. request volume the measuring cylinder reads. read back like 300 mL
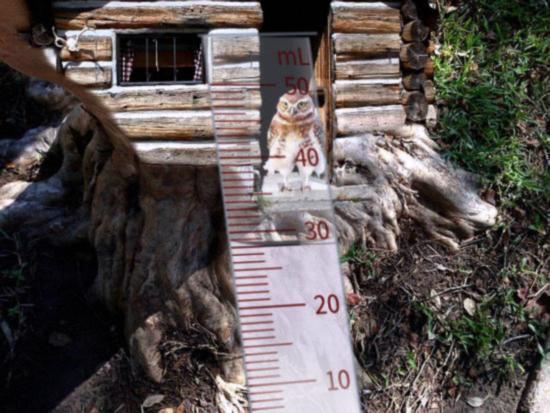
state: 28 mL
